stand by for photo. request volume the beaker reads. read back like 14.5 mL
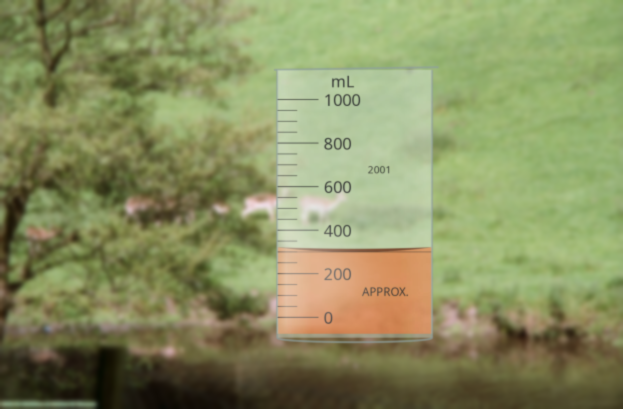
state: 300 mL
